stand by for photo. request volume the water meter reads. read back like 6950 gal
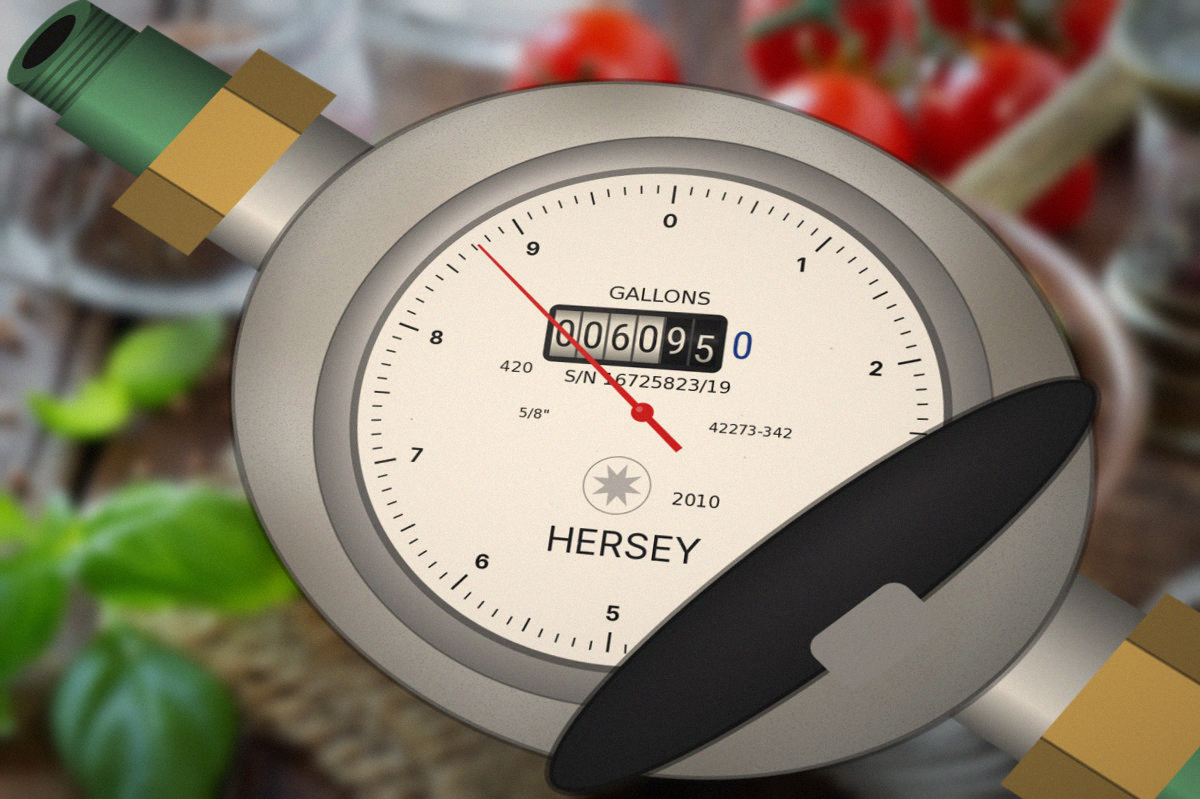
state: 60948.7 gal
